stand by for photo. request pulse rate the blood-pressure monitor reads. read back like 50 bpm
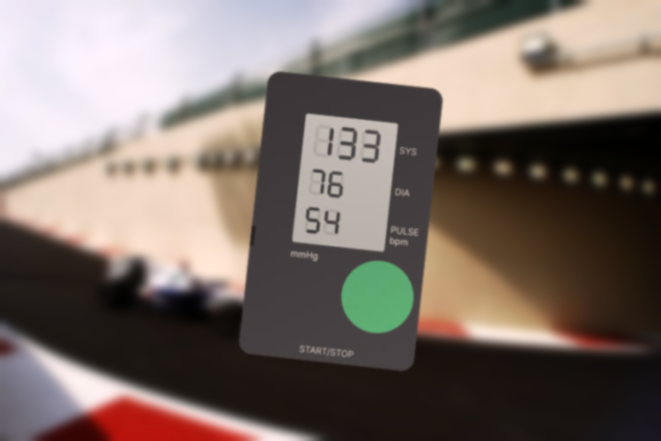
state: 54 bpm
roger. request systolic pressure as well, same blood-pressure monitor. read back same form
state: 133 mmHg
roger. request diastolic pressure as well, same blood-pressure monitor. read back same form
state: 76 mmHg
